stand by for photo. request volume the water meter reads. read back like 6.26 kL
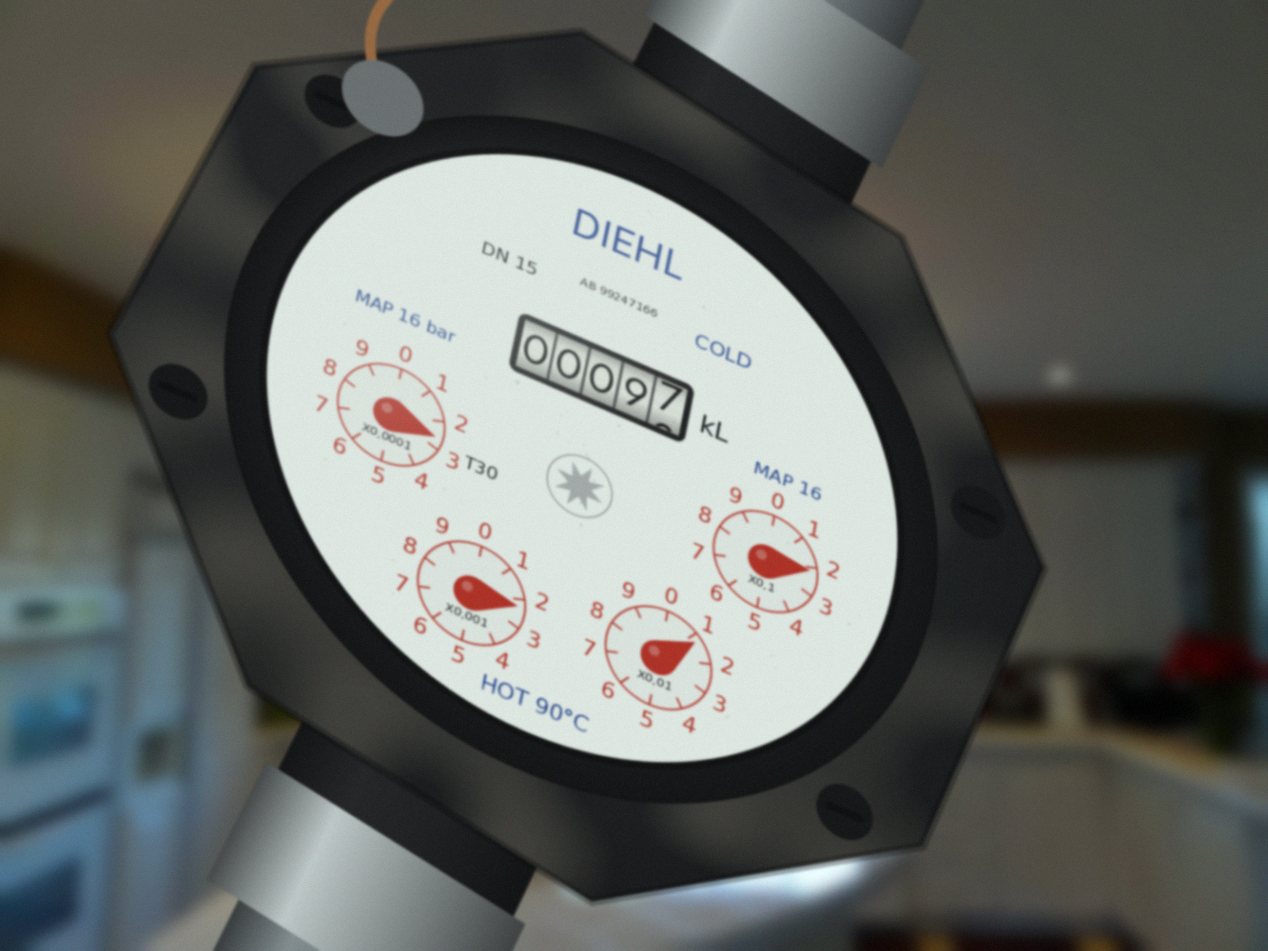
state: 97.2122 kL
